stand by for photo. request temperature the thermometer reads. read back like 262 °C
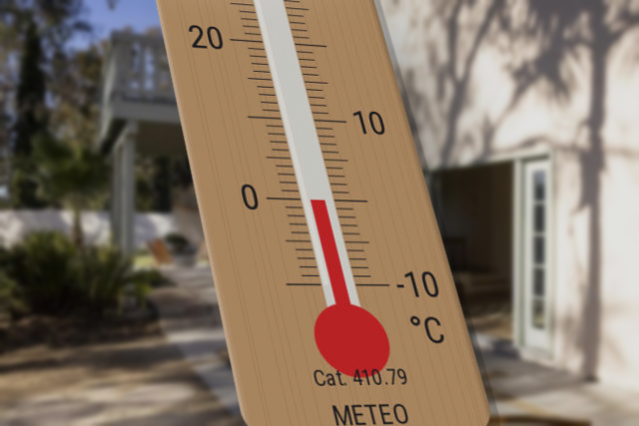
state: 0 °C
